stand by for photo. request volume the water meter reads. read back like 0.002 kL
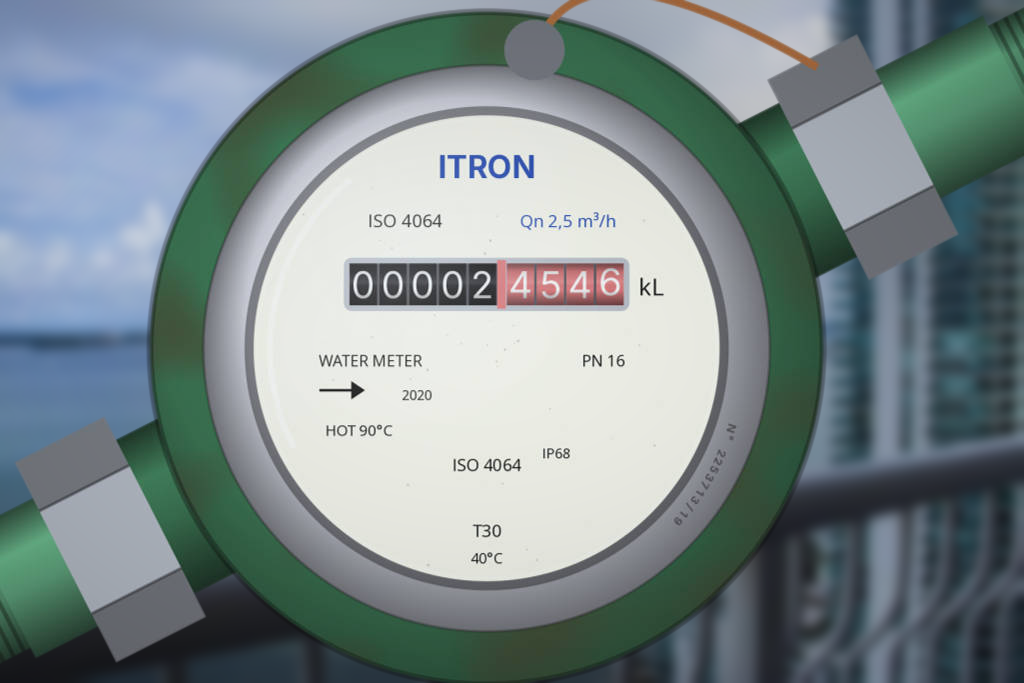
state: 2.4546 kL
